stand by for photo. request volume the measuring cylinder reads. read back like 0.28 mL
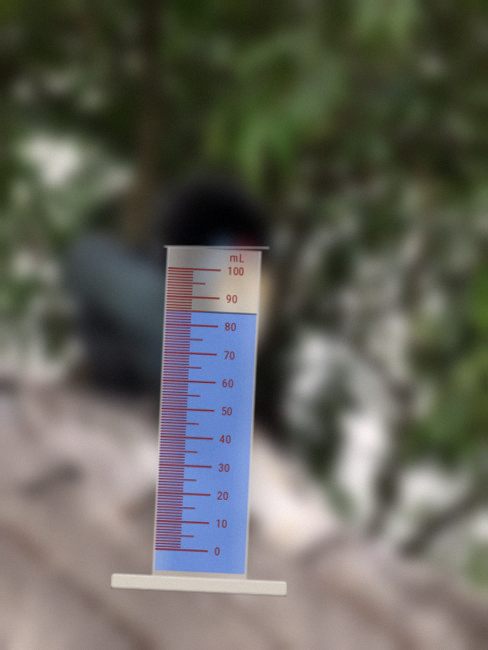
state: 85 mL
